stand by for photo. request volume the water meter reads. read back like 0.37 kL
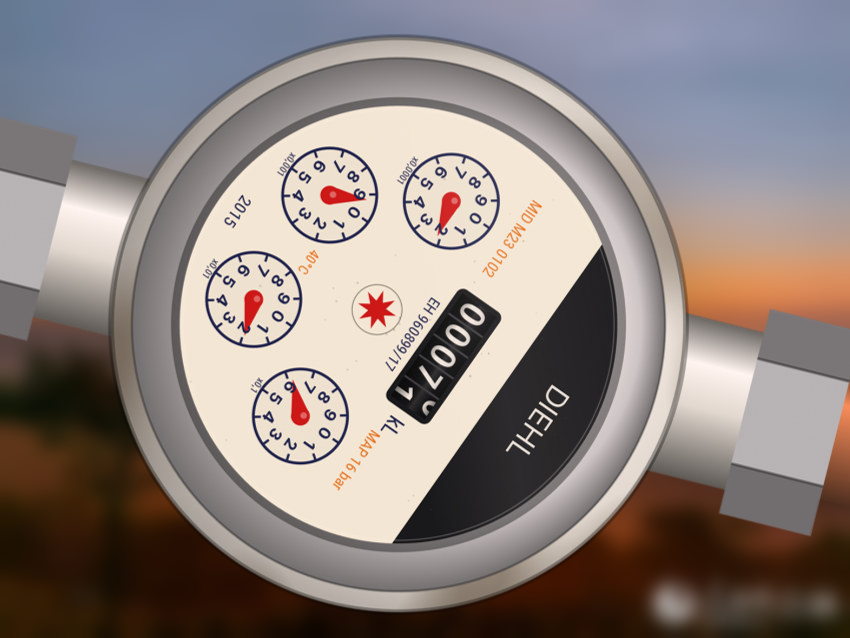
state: 70.6192 kL
